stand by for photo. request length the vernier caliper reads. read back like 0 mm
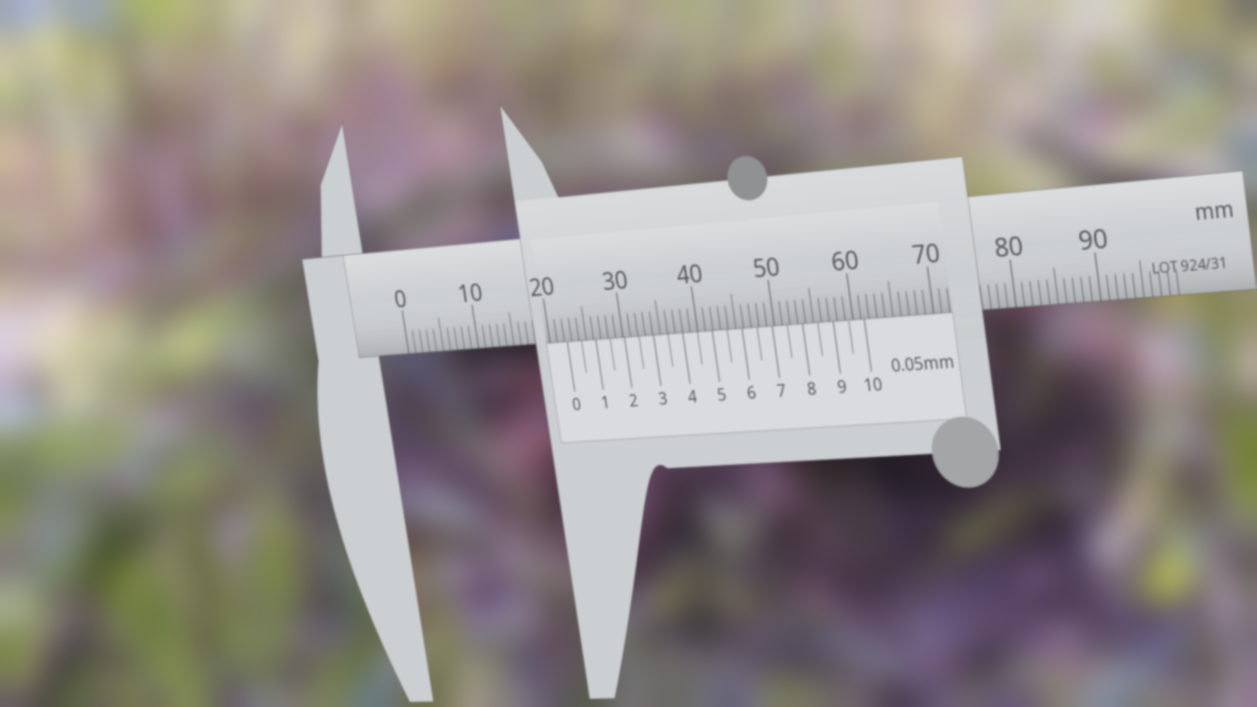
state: 22.4 mm
